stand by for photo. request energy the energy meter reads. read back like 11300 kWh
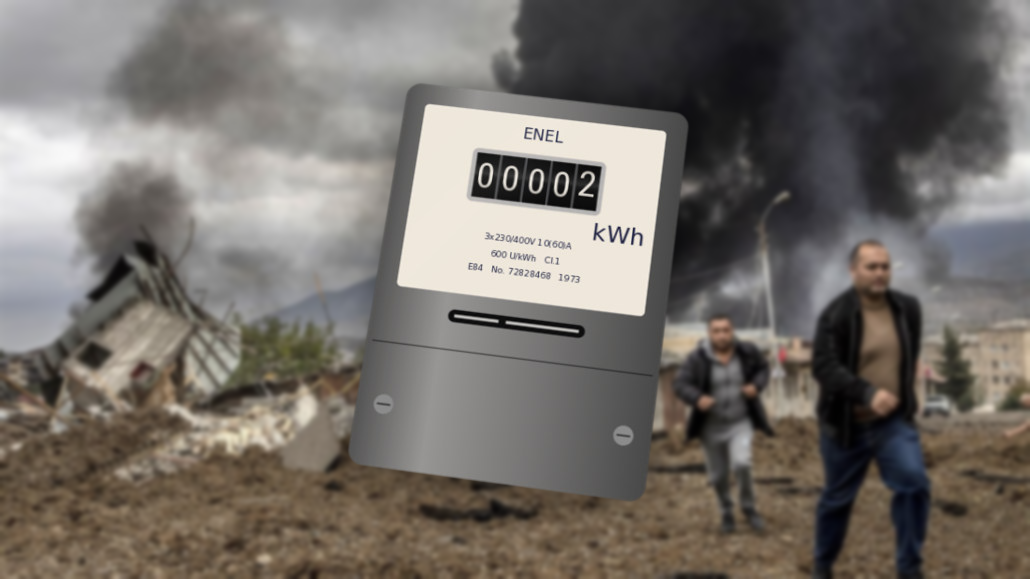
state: 2 kWh
